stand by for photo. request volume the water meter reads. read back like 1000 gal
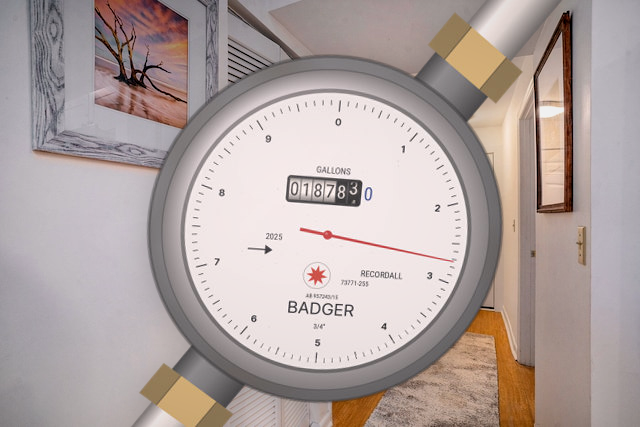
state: 187832.7 gal
